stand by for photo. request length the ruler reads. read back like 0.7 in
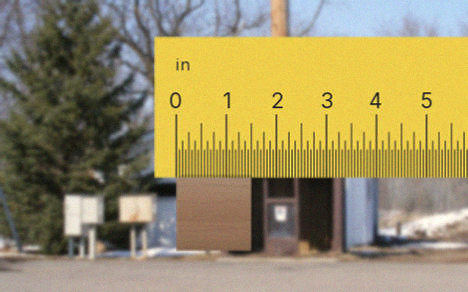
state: 1.5 in
